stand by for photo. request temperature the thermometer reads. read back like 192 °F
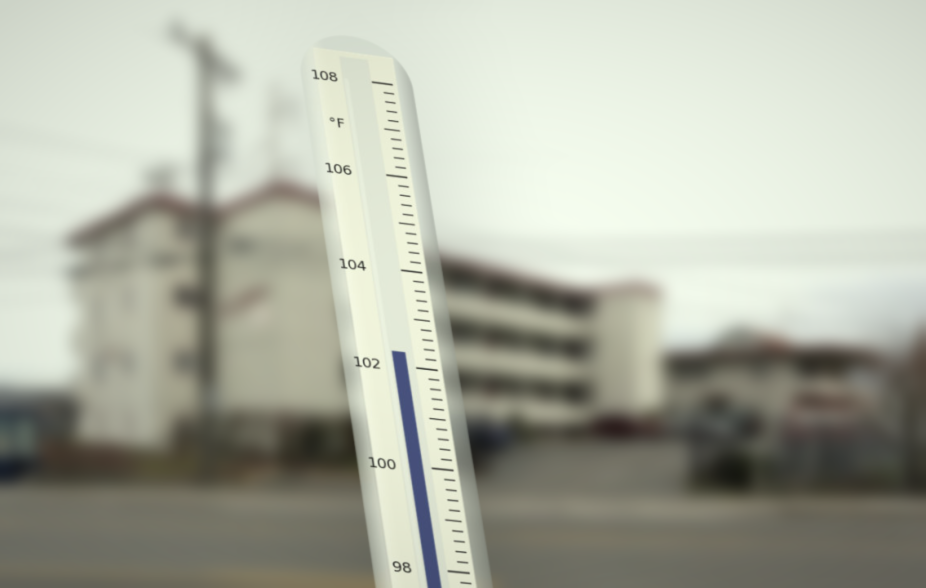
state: 102.3 °F
